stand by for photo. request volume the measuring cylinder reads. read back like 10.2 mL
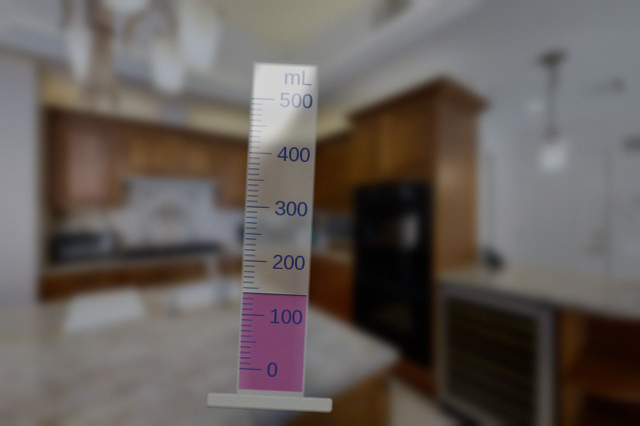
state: 140 mL
